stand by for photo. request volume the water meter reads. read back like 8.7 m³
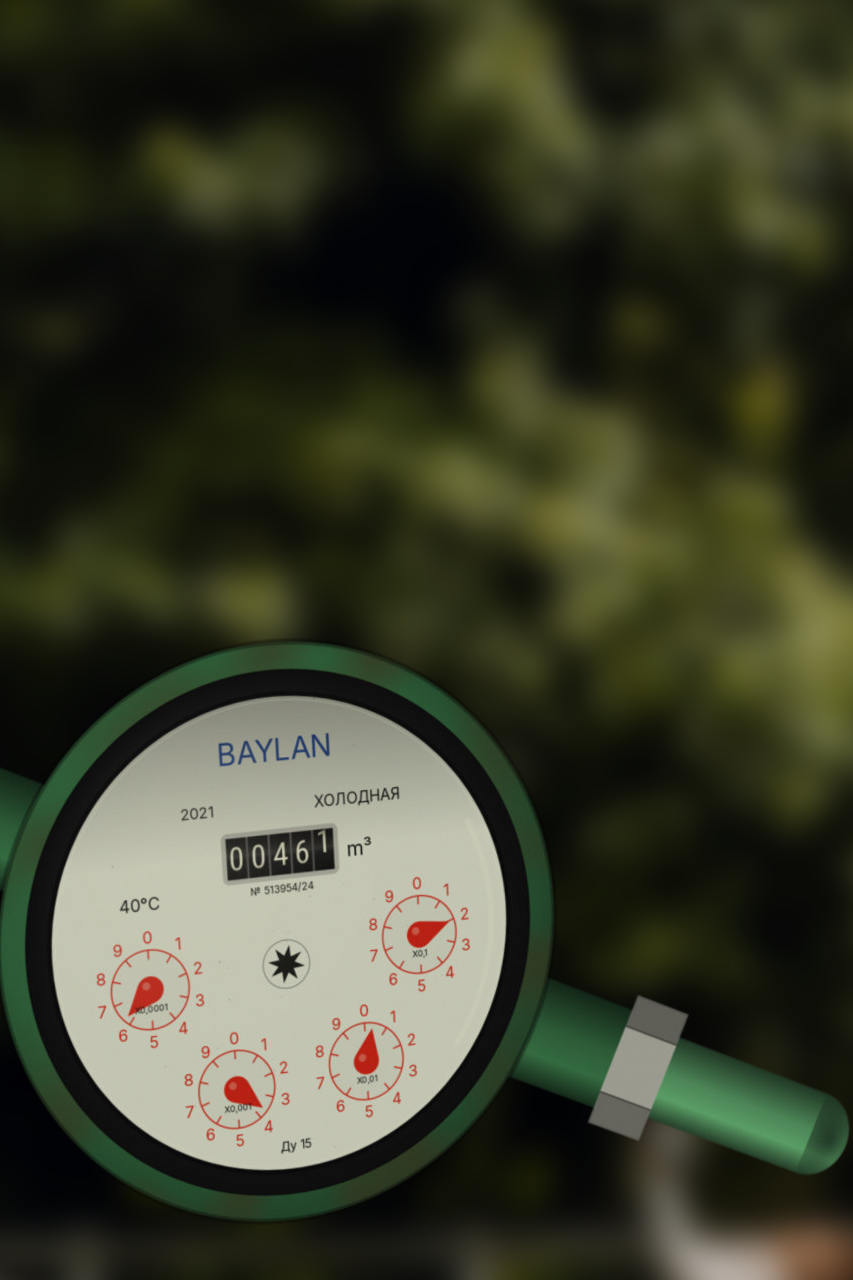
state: 461.2036 m³
